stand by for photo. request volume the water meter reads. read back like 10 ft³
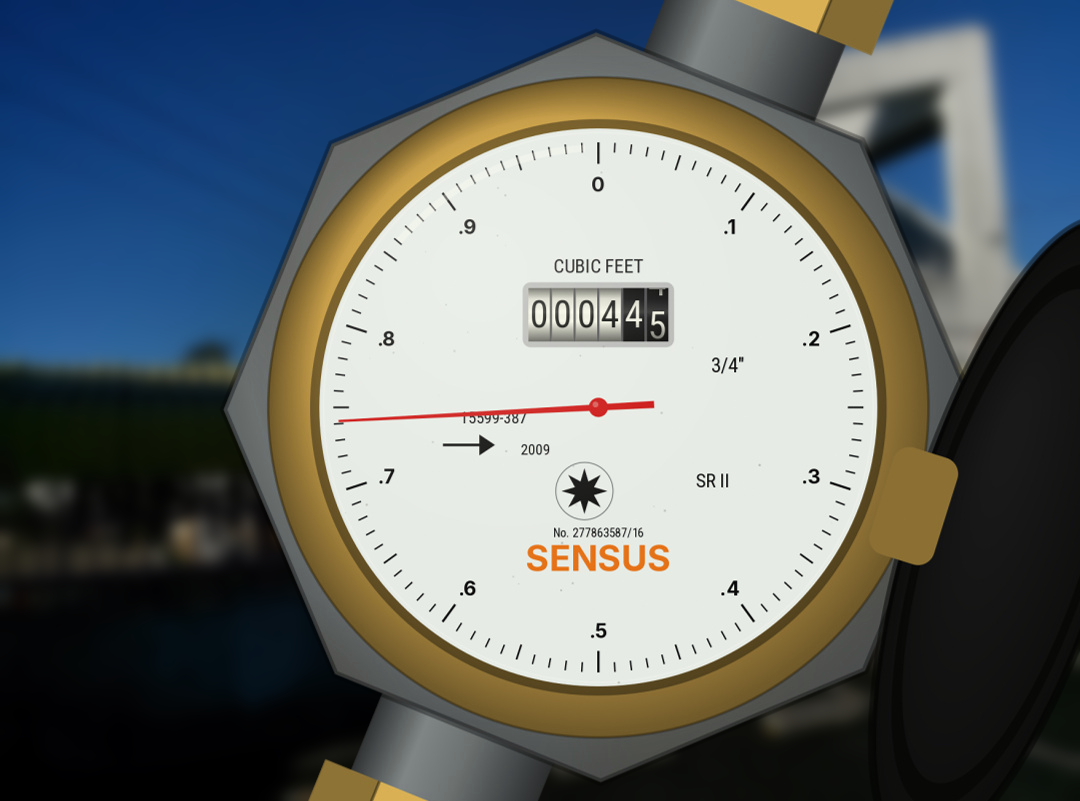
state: 444.74 ft³
